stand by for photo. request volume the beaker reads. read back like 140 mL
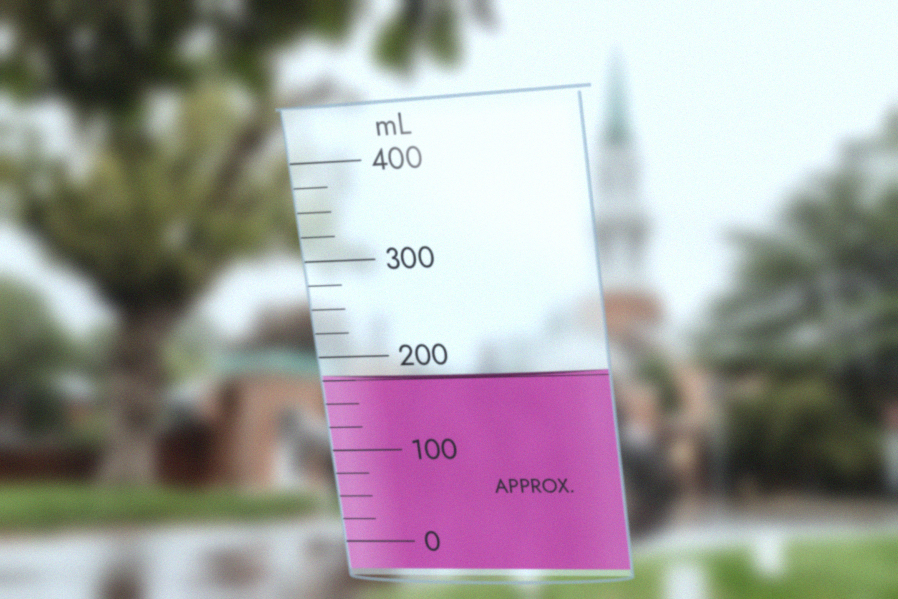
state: 175 mL
